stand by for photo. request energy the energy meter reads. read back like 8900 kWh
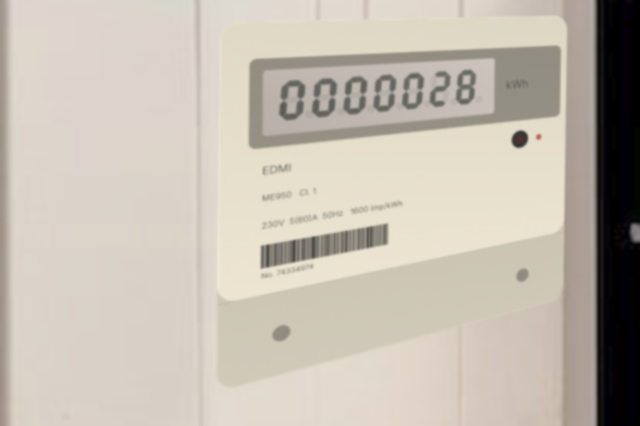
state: 28 kWh
